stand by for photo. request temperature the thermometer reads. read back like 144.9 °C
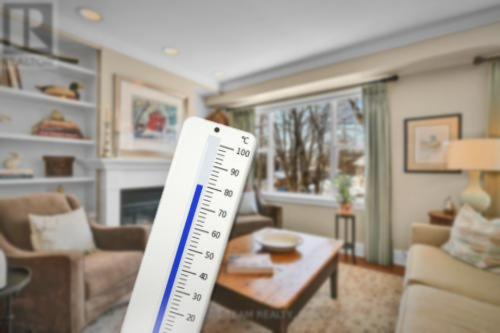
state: 80 °C
